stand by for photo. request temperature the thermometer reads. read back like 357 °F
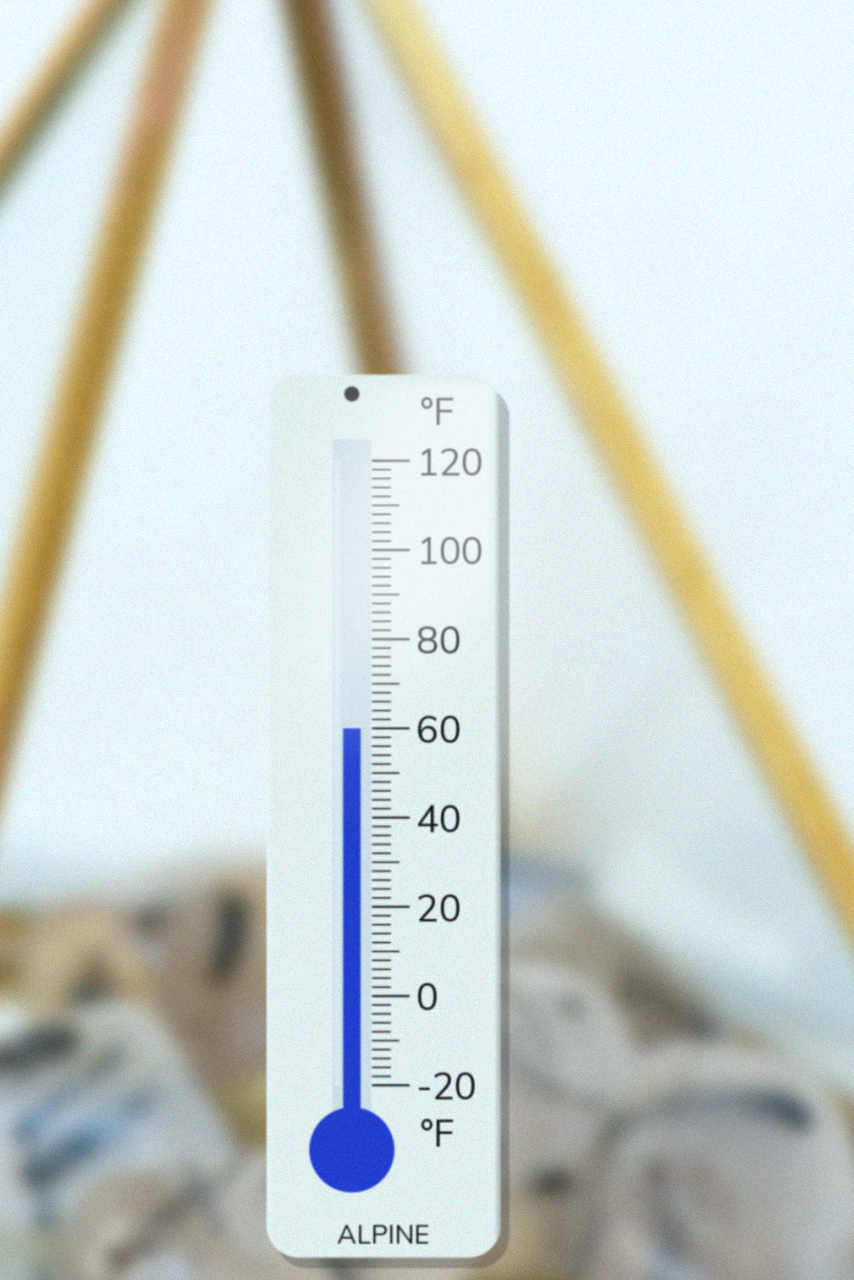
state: 60 °F
